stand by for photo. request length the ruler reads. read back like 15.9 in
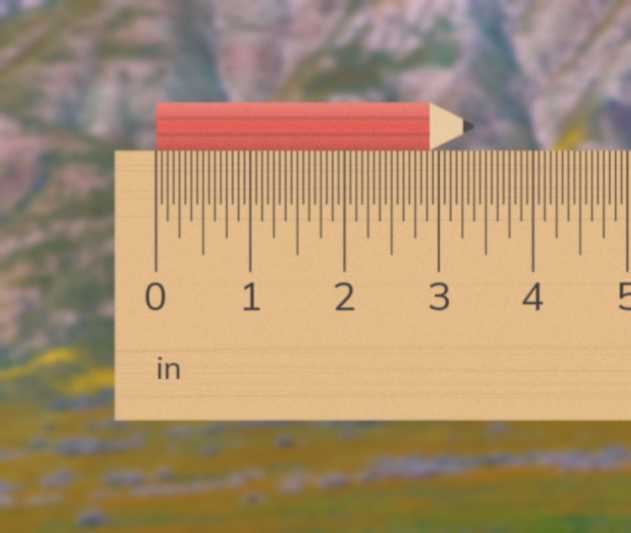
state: 3.375 in
